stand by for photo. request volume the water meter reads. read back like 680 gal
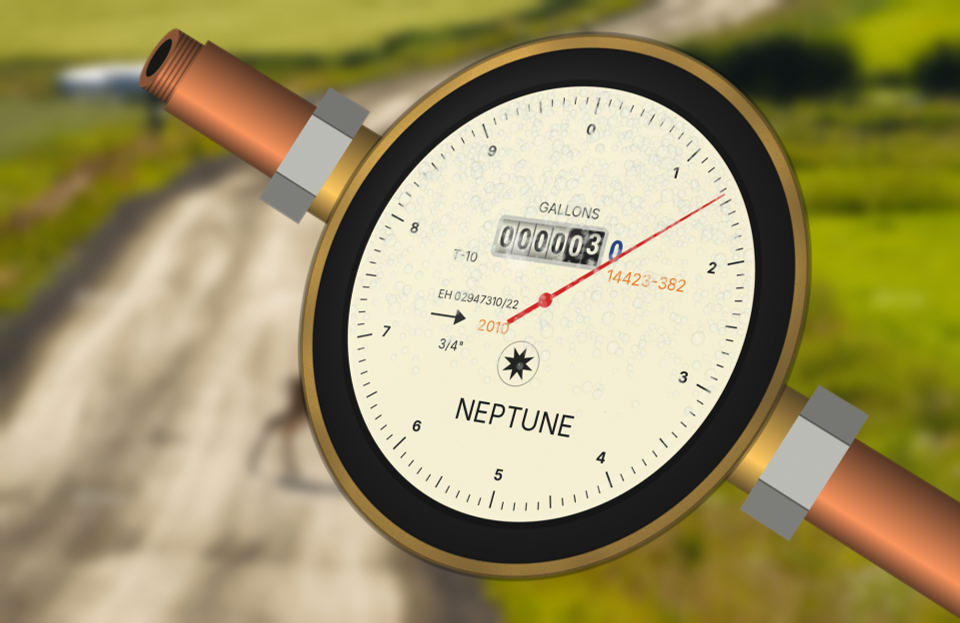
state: 31.4 gal
